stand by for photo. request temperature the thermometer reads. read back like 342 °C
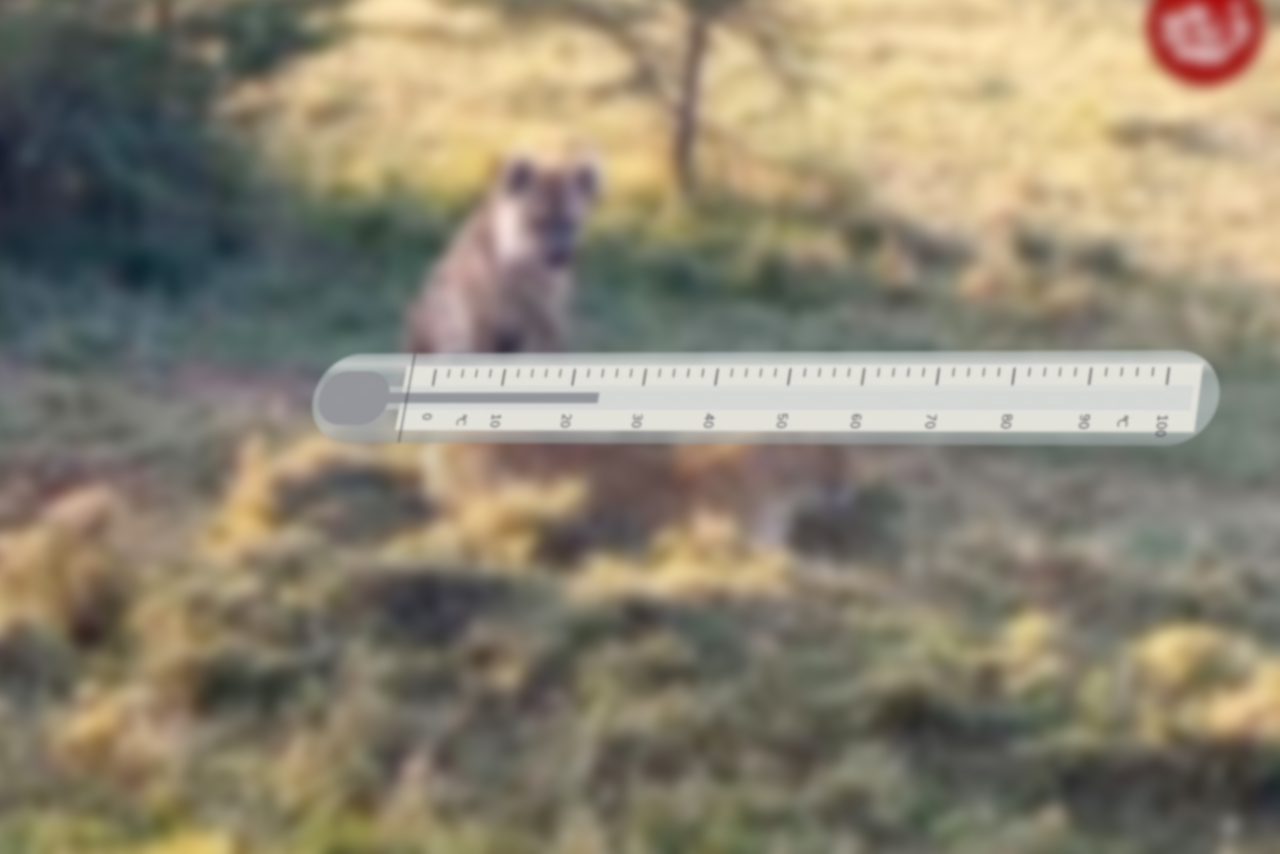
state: 24 °C
